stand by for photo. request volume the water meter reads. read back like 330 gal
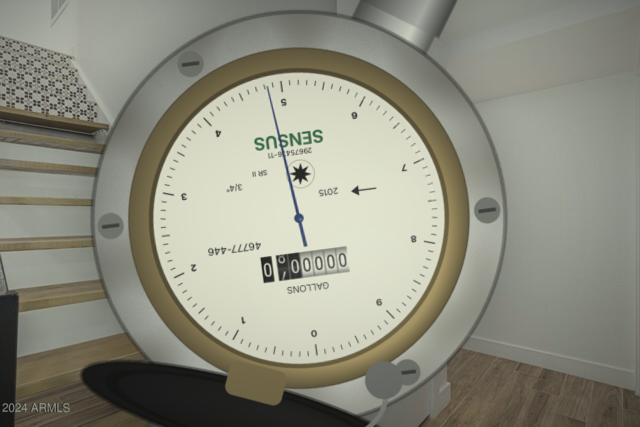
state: 74.8 gal
